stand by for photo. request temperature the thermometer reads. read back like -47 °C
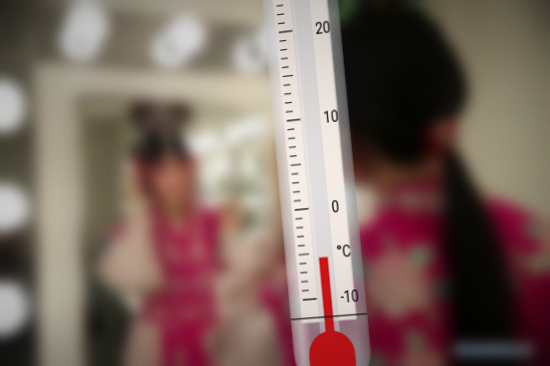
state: -5.5 °C
